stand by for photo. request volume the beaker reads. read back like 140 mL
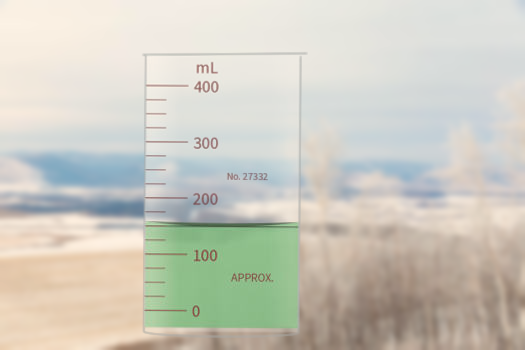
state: 150 mL
